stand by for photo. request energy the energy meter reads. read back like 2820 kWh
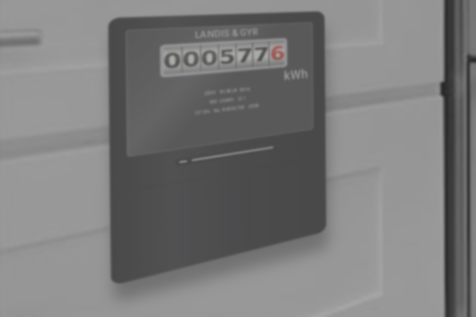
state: 577.6 kWh
